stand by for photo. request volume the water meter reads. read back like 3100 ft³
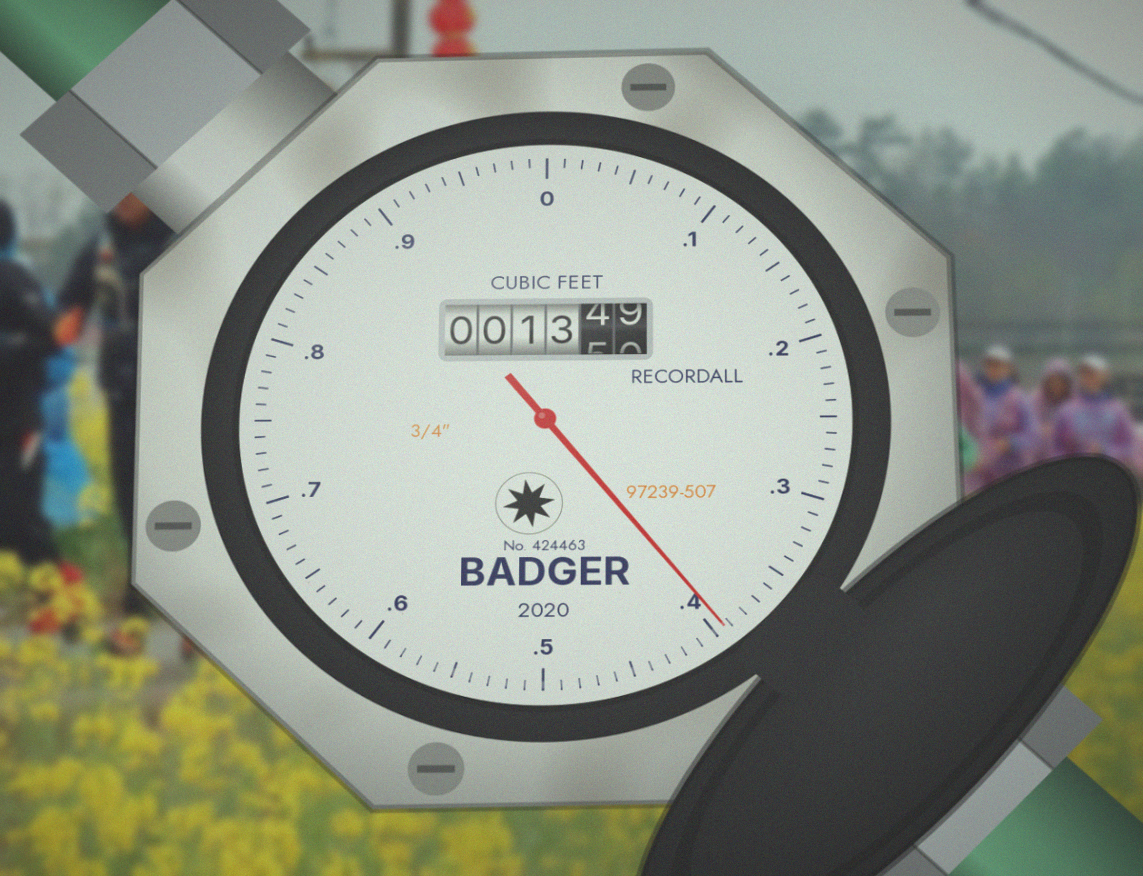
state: 1349.39 ft³
